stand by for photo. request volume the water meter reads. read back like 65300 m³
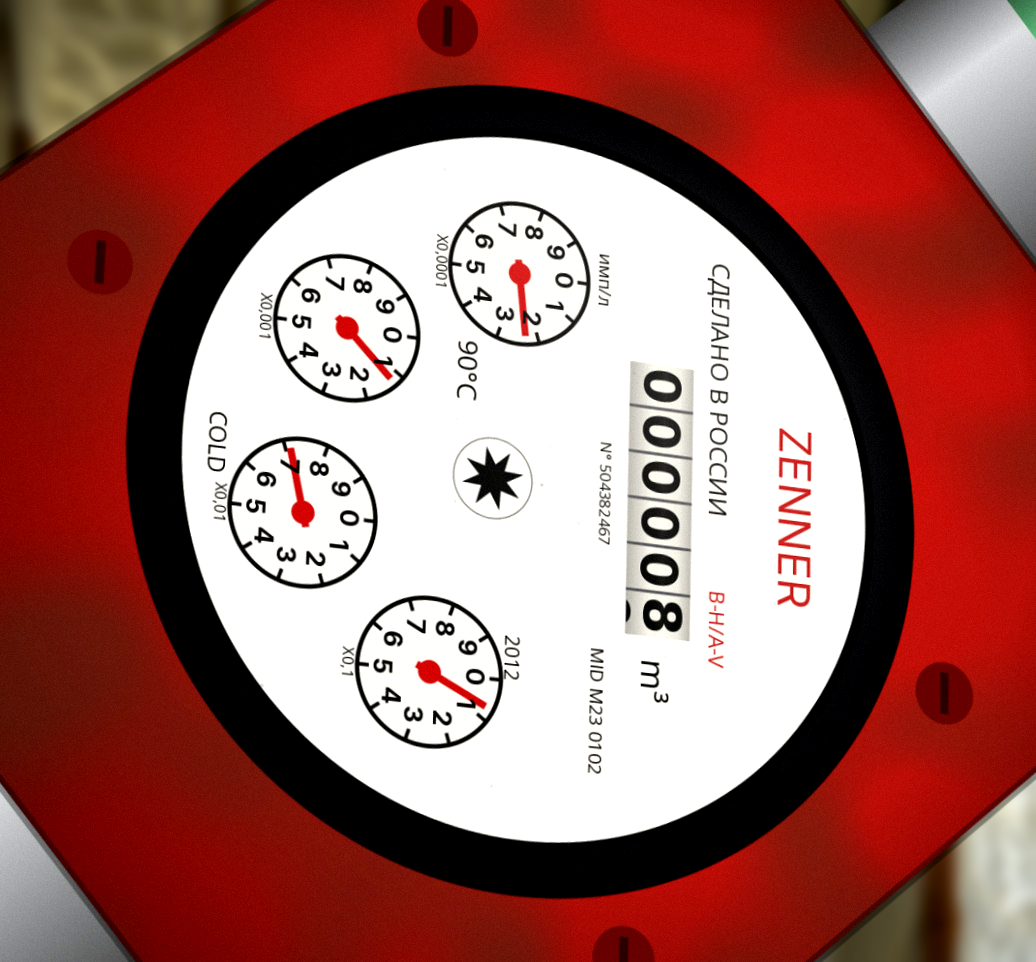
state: 8.0712 m³
